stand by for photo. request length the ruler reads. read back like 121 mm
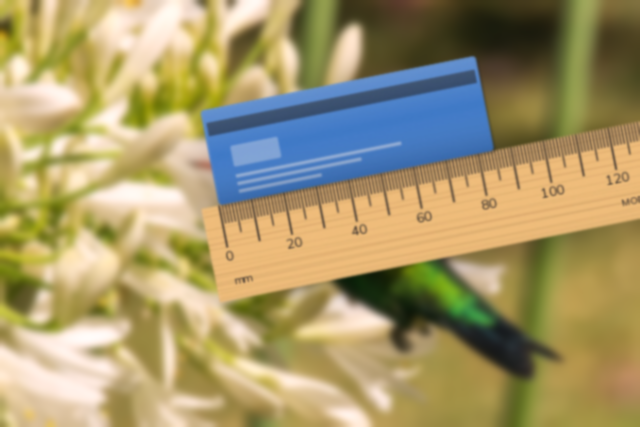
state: 85 mm
